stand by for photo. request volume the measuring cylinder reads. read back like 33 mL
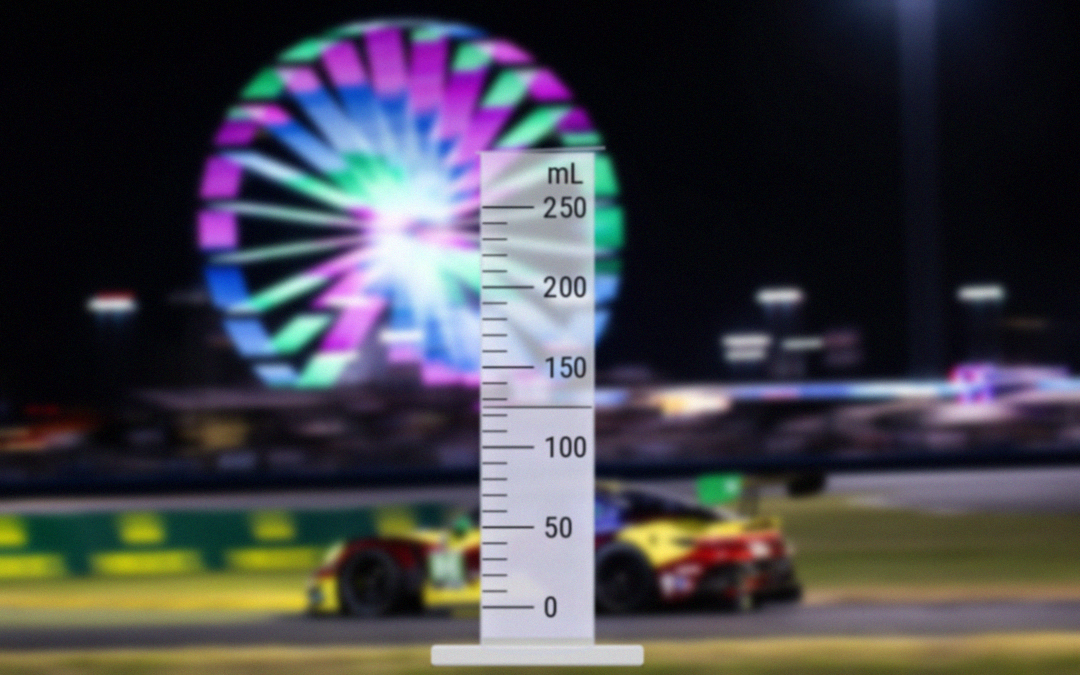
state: 125 mL
